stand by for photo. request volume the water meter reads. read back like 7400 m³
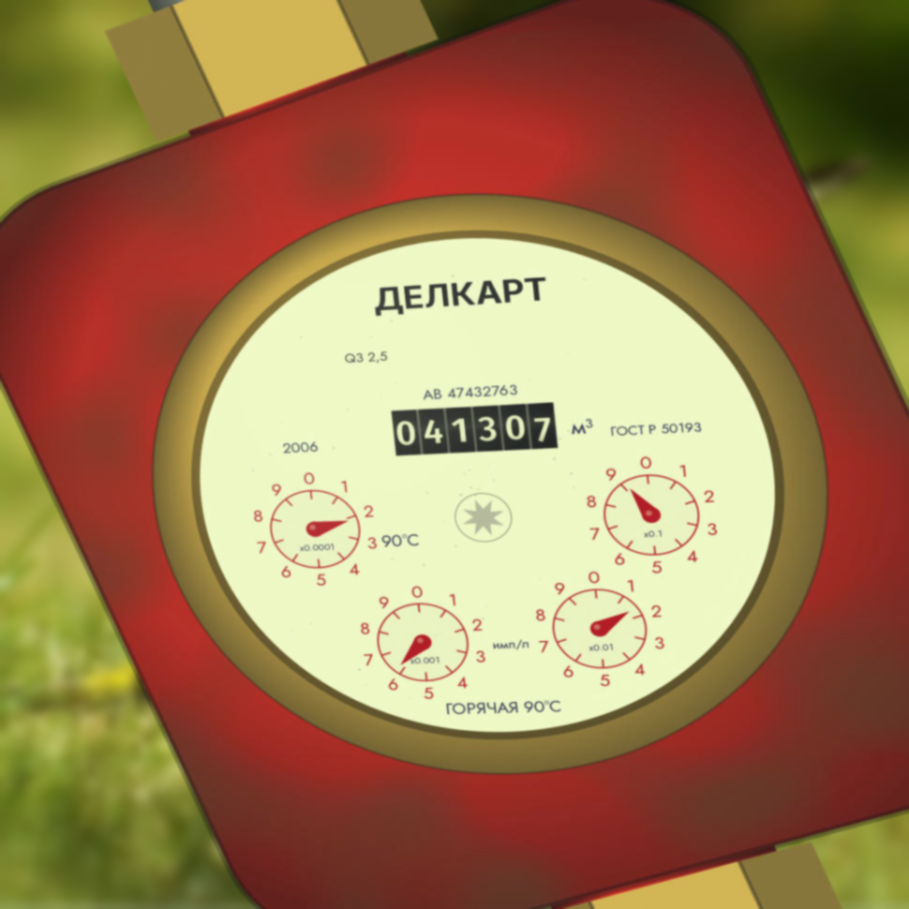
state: 41306.9162 m³
